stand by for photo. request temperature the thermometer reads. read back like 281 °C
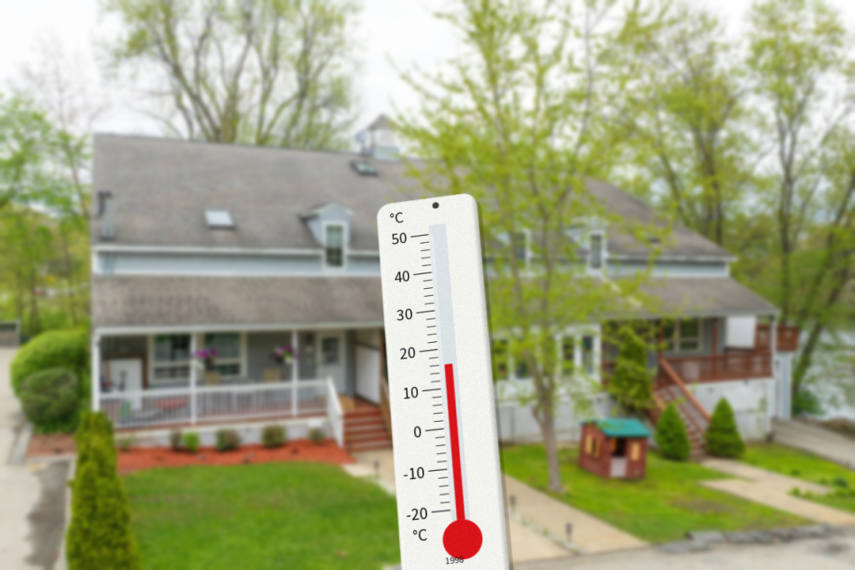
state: 16 °C
